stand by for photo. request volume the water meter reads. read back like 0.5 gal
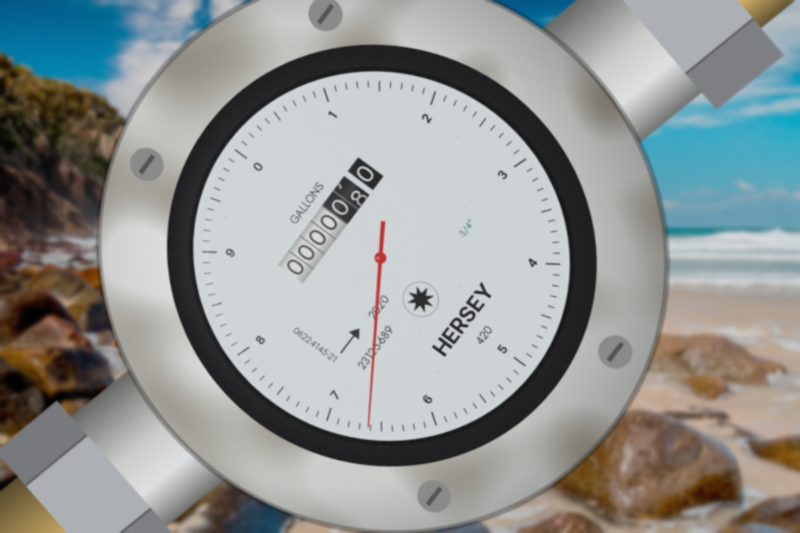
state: 76.6 gal
